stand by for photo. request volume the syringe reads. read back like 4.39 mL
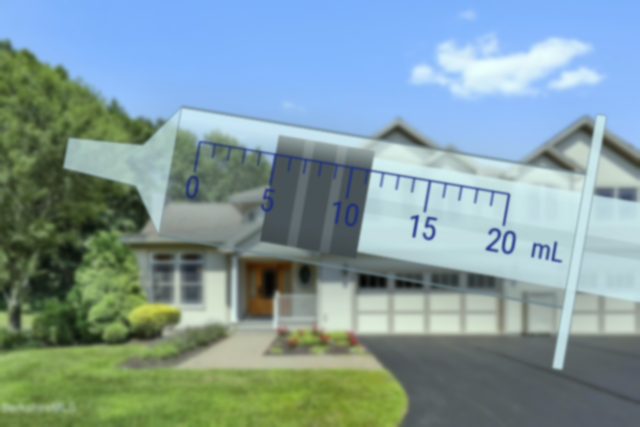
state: 5 mL
